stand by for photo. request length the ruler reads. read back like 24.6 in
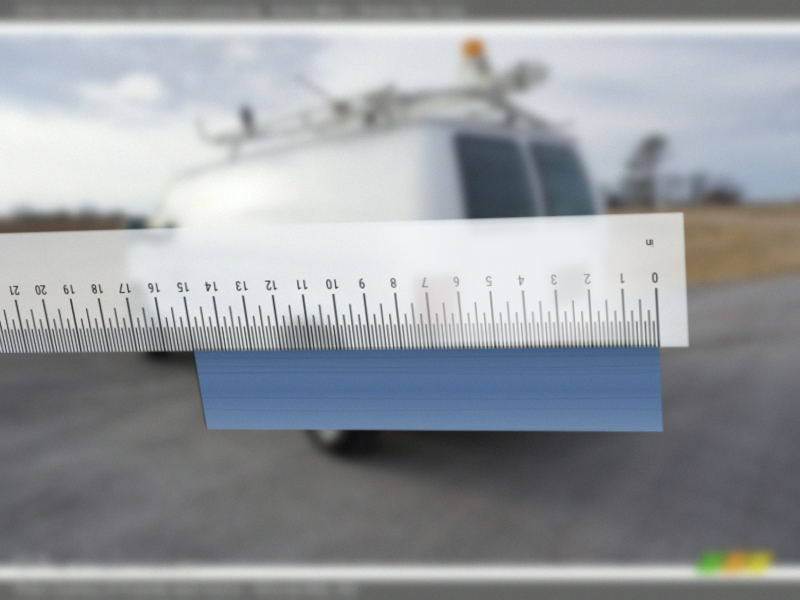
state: 15 in
